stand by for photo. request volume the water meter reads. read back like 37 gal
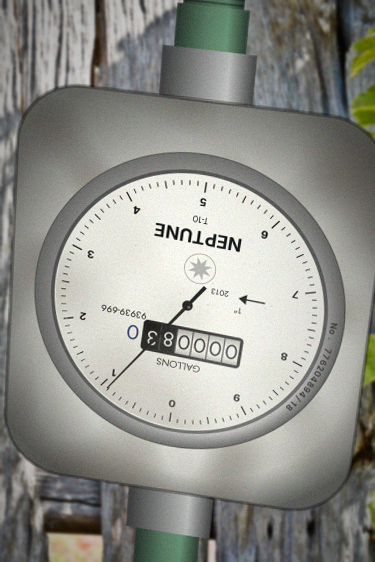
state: 830.9 gal
